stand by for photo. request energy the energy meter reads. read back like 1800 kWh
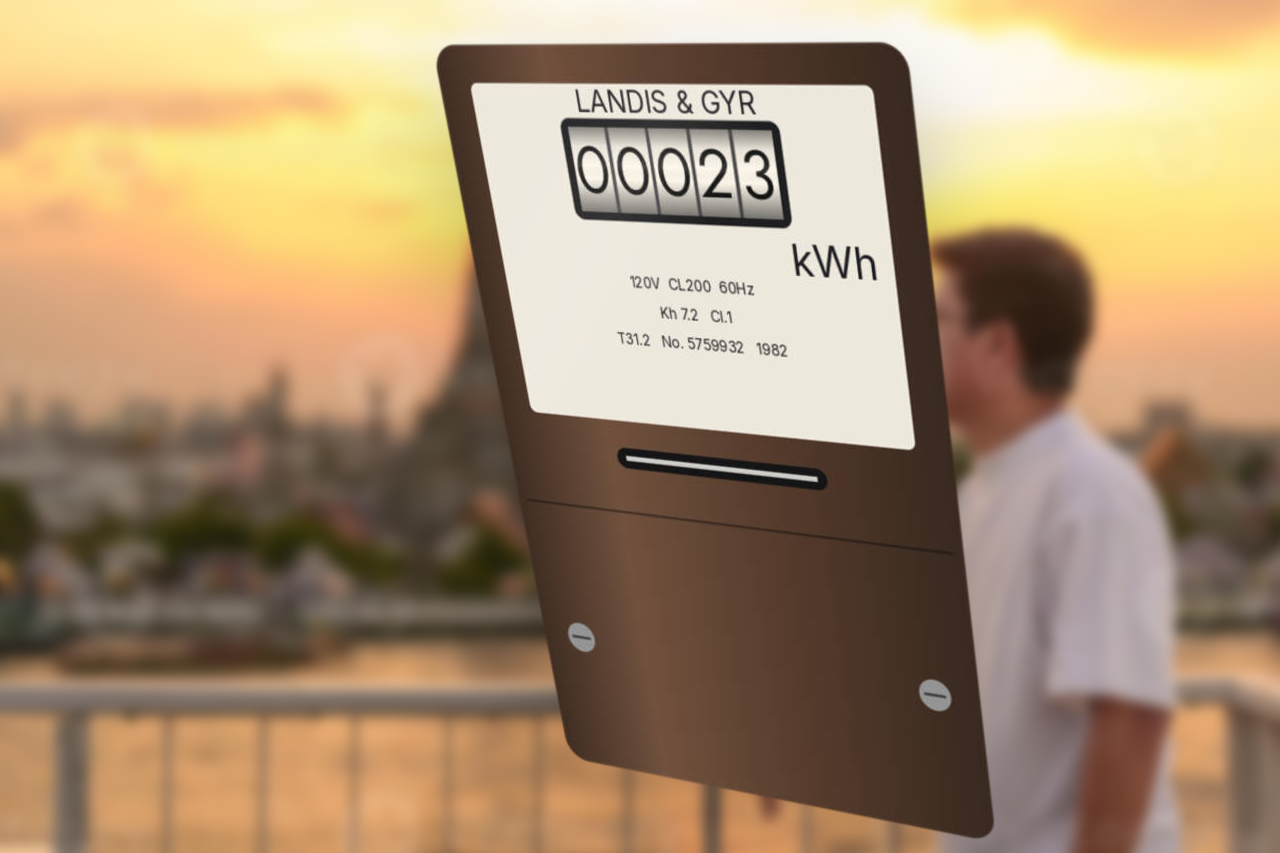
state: 23 kWh
